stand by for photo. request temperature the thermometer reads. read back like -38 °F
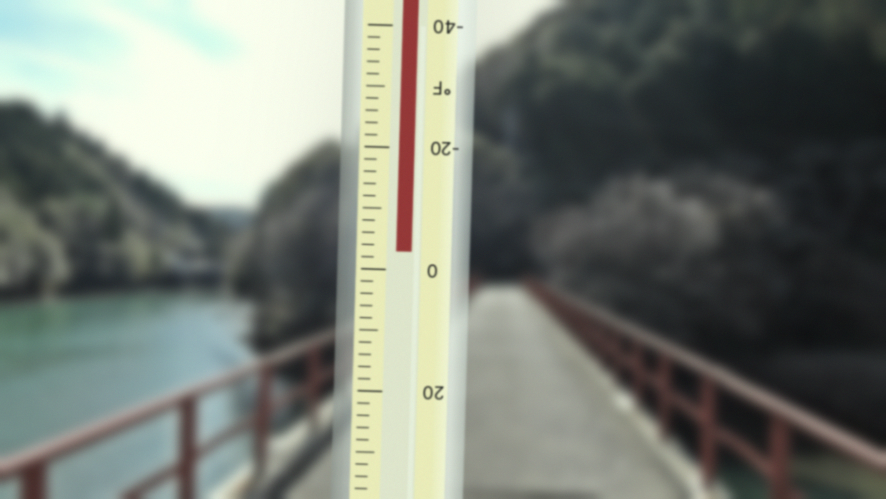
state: -3 °F
